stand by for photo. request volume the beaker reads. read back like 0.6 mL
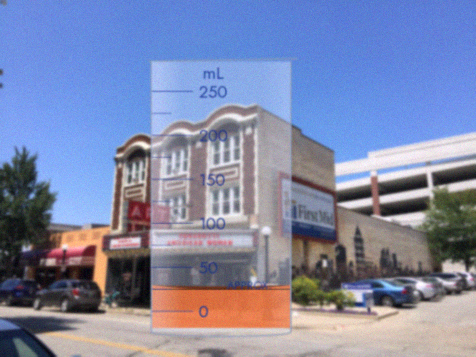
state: 25 mL
